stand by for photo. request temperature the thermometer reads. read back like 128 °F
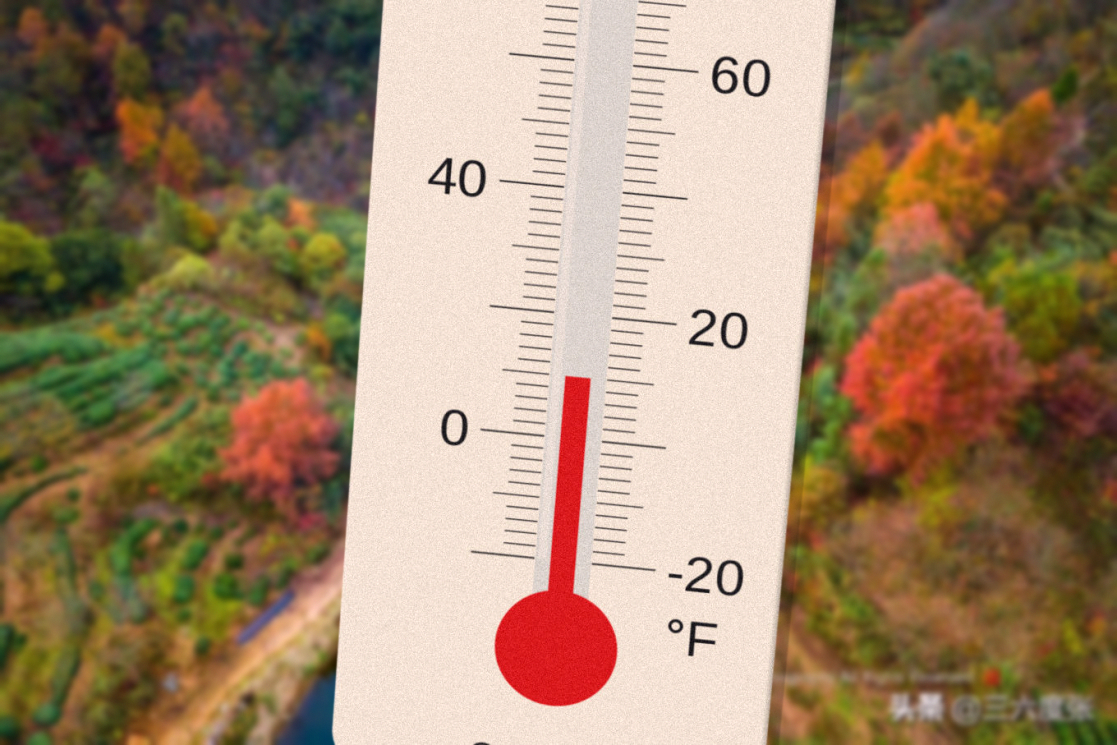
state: 10 °F
